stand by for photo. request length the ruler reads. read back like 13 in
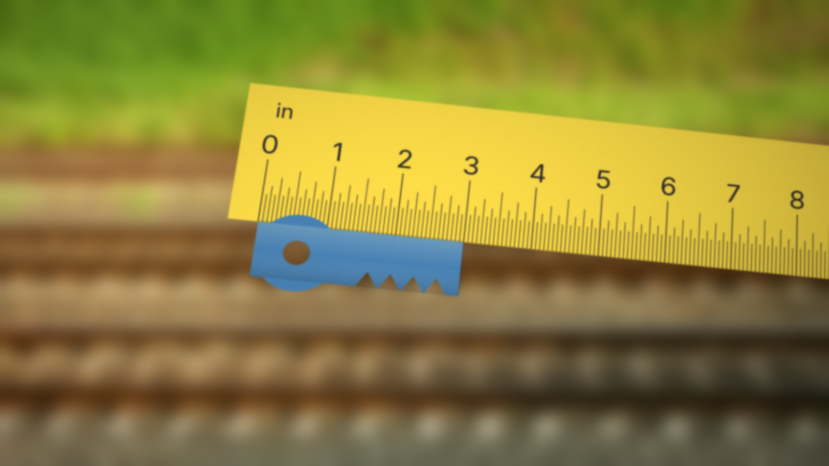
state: 3 in
